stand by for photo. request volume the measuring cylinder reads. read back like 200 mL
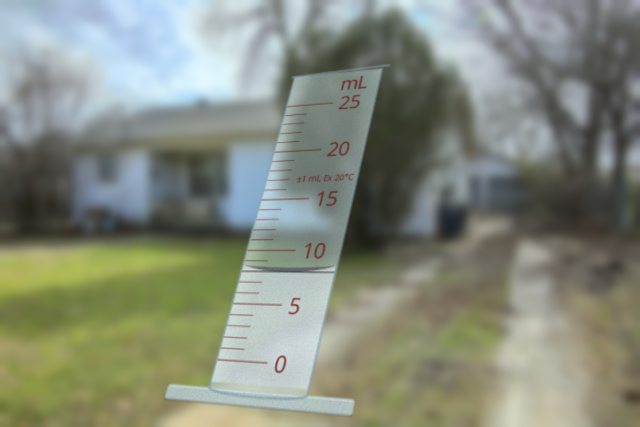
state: 8 mL
